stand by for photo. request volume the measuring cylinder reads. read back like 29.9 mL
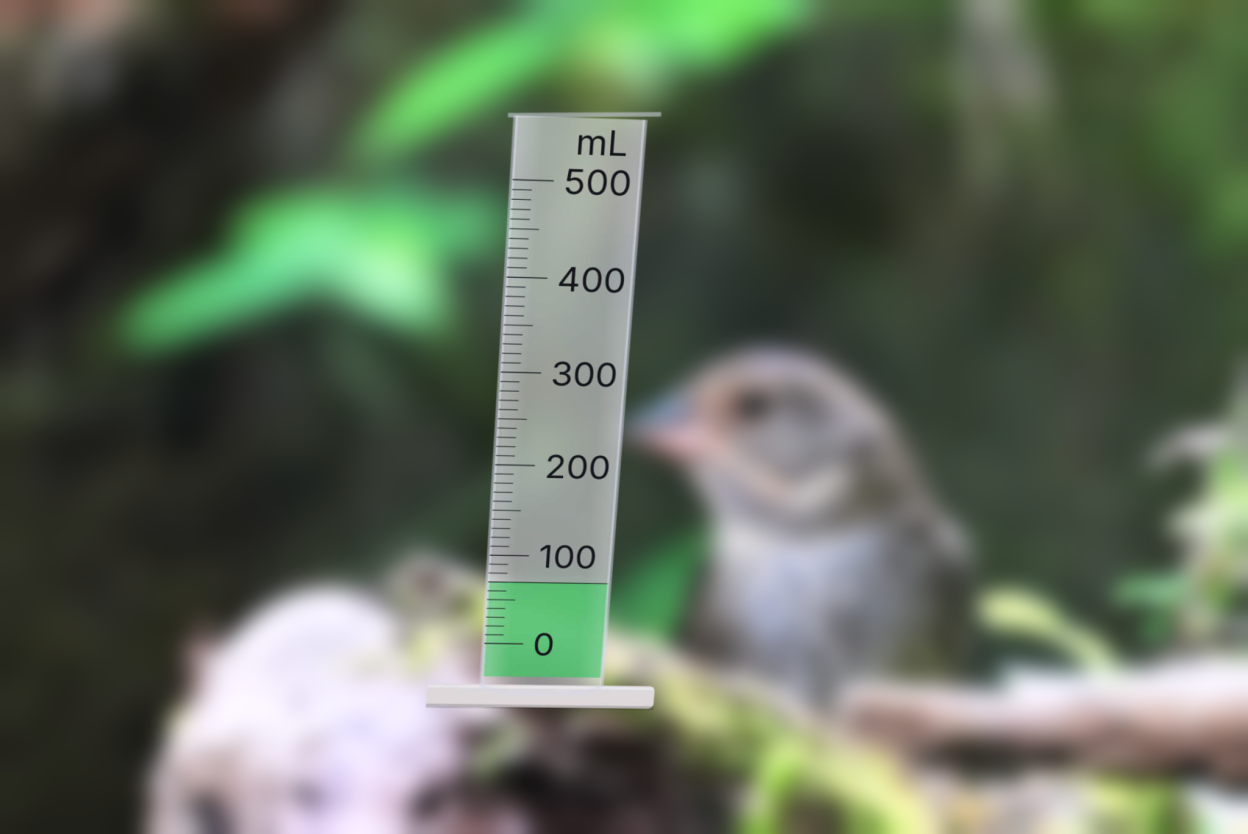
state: 70 mL
